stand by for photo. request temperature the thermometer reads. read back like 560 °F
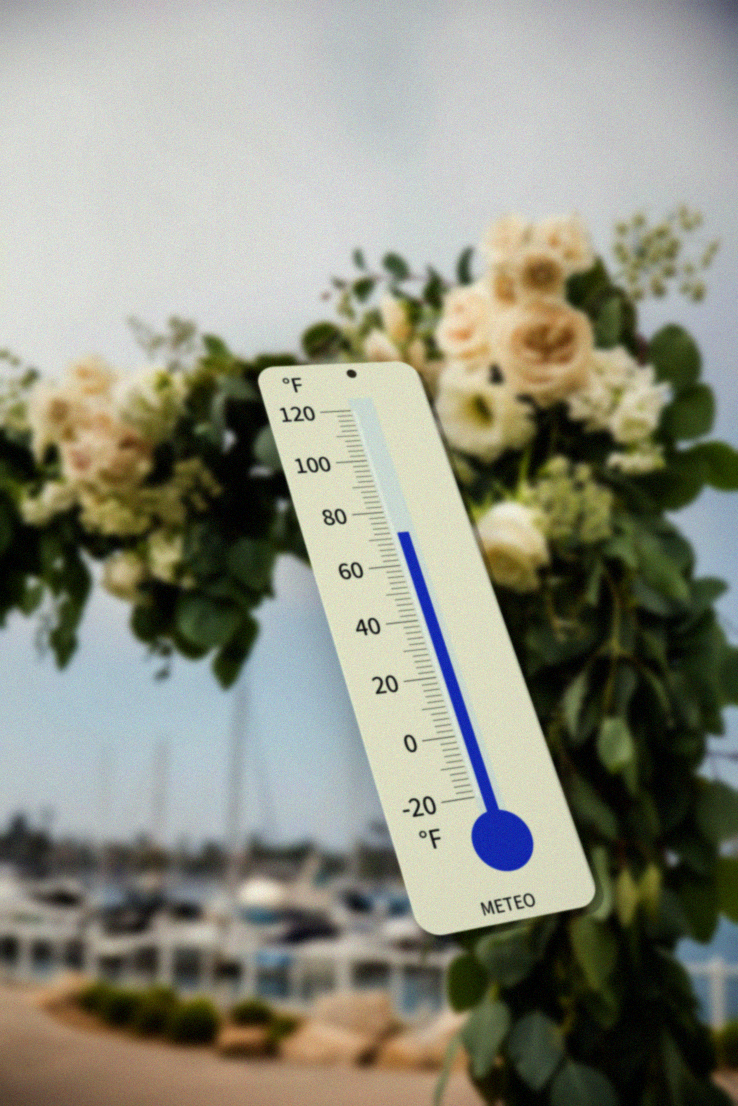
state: 72 °F
